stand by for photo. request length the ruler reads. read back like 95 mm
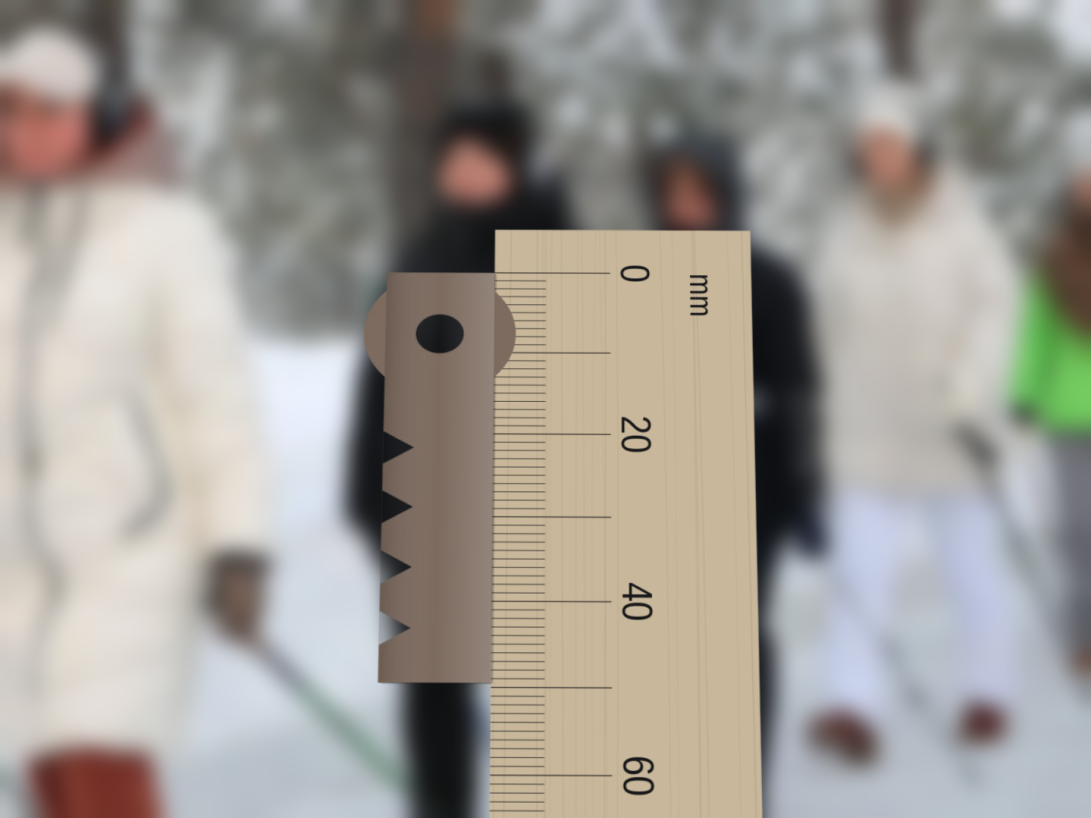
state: 49.5 mm
